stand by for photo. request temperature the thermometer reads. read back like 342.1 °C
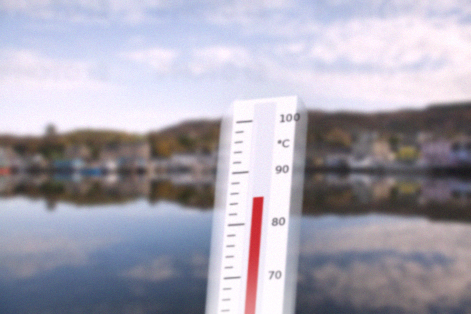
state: 85 °C
